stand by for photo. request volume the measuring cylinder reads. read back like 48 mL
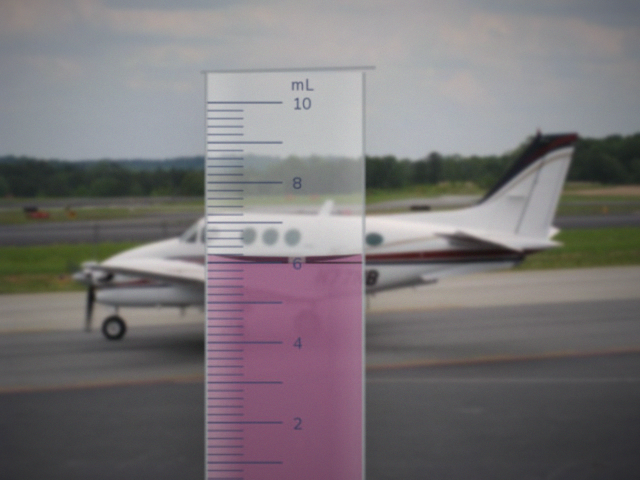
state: 6 mL
